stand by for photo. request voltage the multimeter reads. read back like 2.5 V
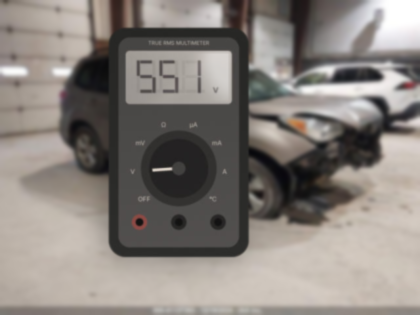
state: 551 V
